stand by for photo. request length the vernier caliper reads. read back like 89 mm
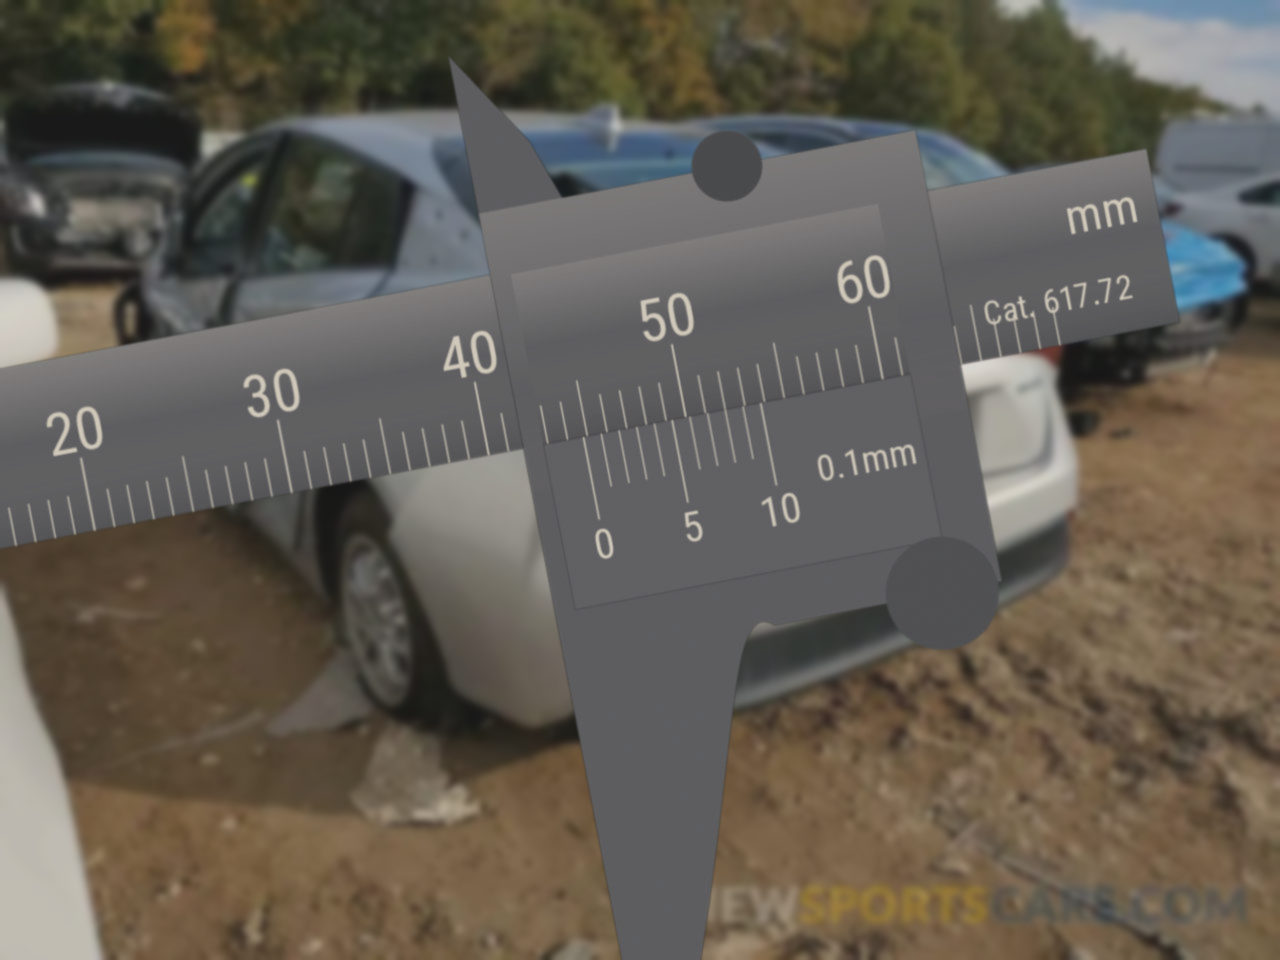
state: 44.8 mm
